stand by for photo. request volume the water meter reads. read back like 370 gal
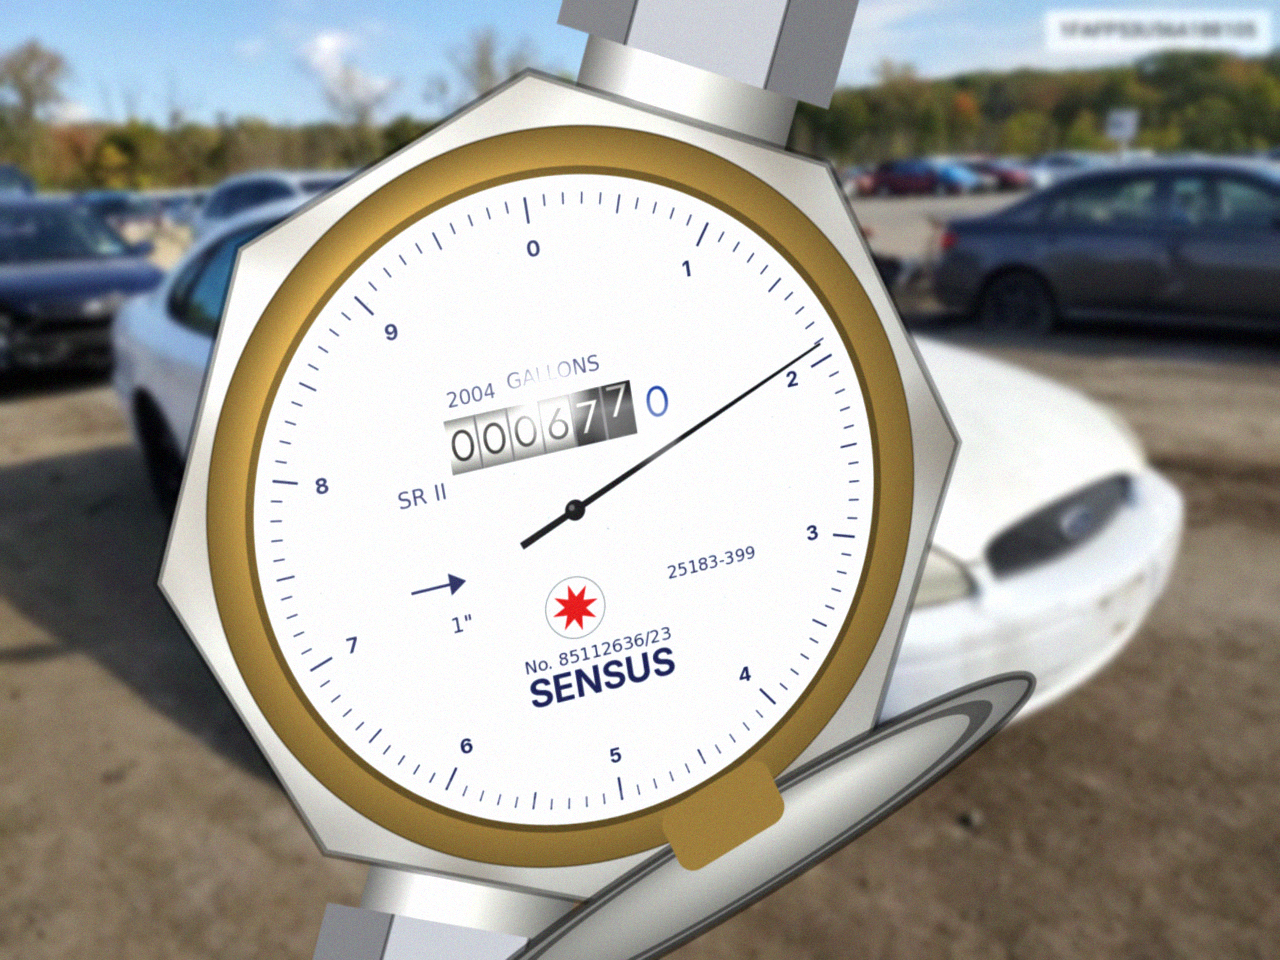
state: 6771.9 gal
